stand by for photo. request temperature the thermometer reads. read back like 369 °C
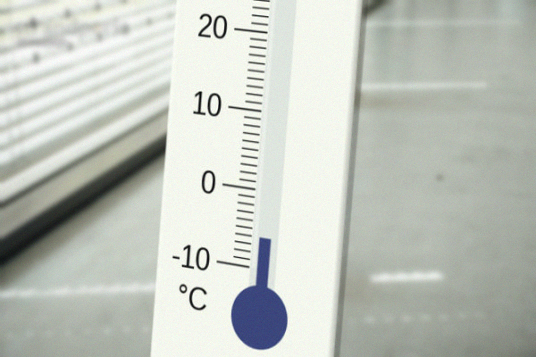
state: -6 °C
